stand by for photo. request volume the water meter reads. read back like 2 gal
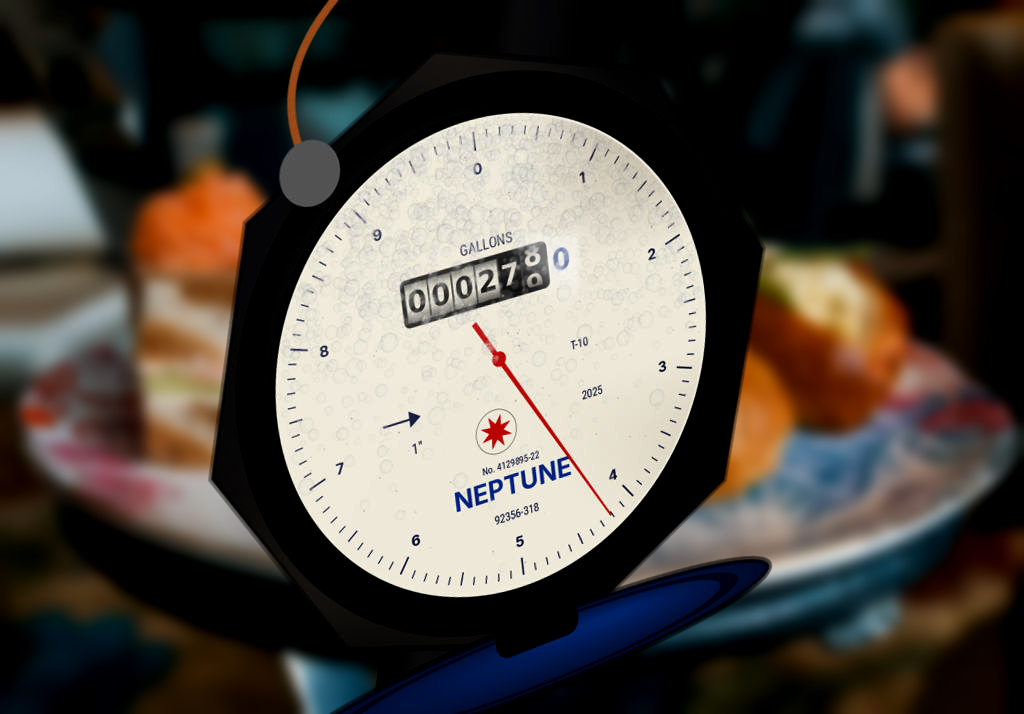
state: 2784.2 gal
